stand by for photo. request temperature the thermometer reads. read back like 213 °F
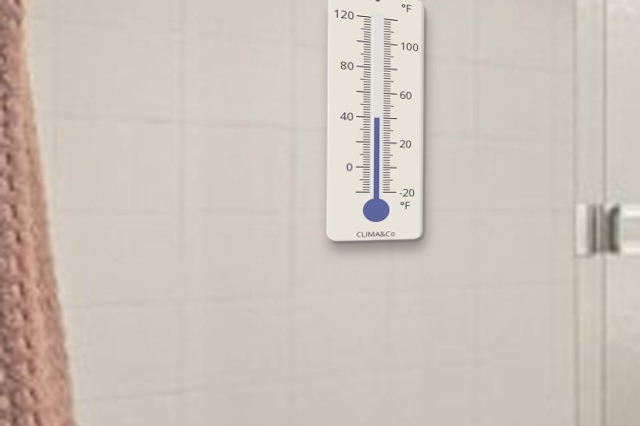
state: 40 °F
